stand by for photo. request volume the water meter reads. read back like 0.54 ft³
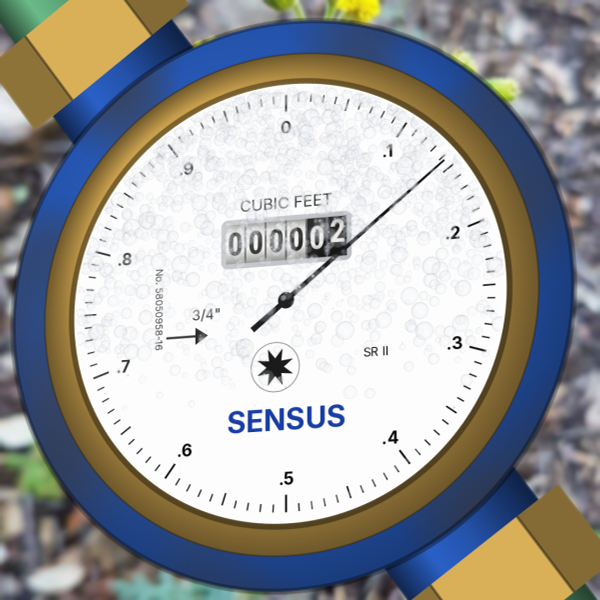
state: 2.14 ft³
